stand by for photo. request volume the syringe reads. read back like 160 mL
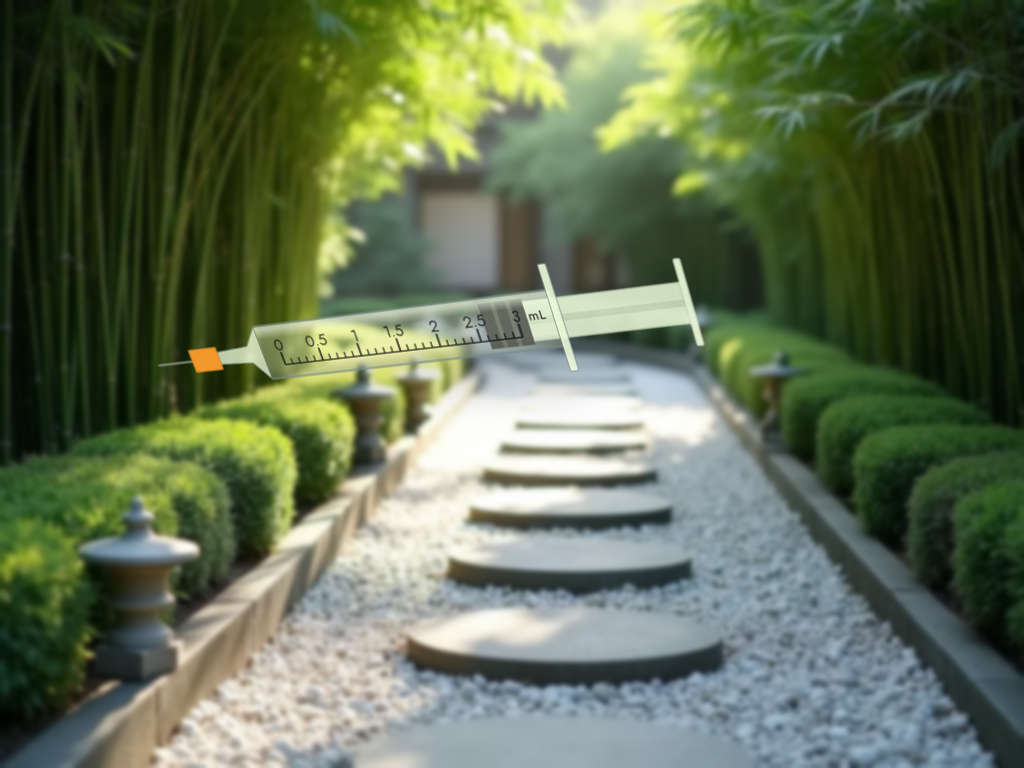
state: 2.6 mL
